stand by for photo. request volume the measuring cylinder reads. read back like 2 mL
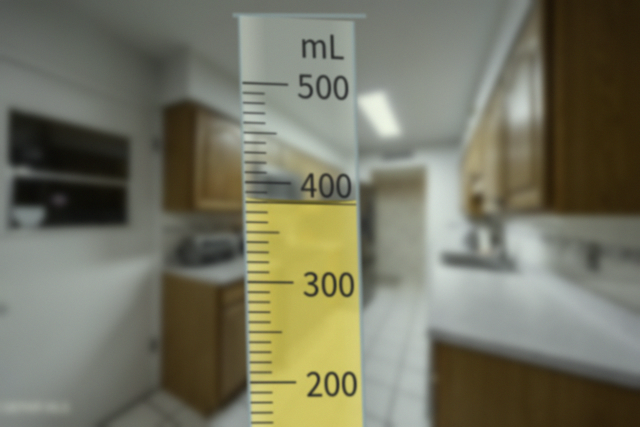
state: 380 mL
